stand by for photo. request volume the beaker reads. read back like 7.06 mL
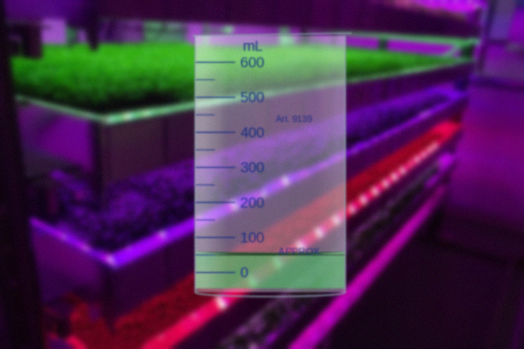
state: 50 mL
